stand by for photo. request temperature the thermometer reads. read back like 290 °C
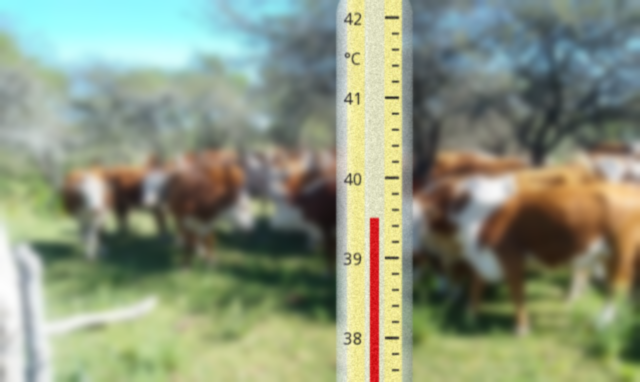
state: 39.5 °C
